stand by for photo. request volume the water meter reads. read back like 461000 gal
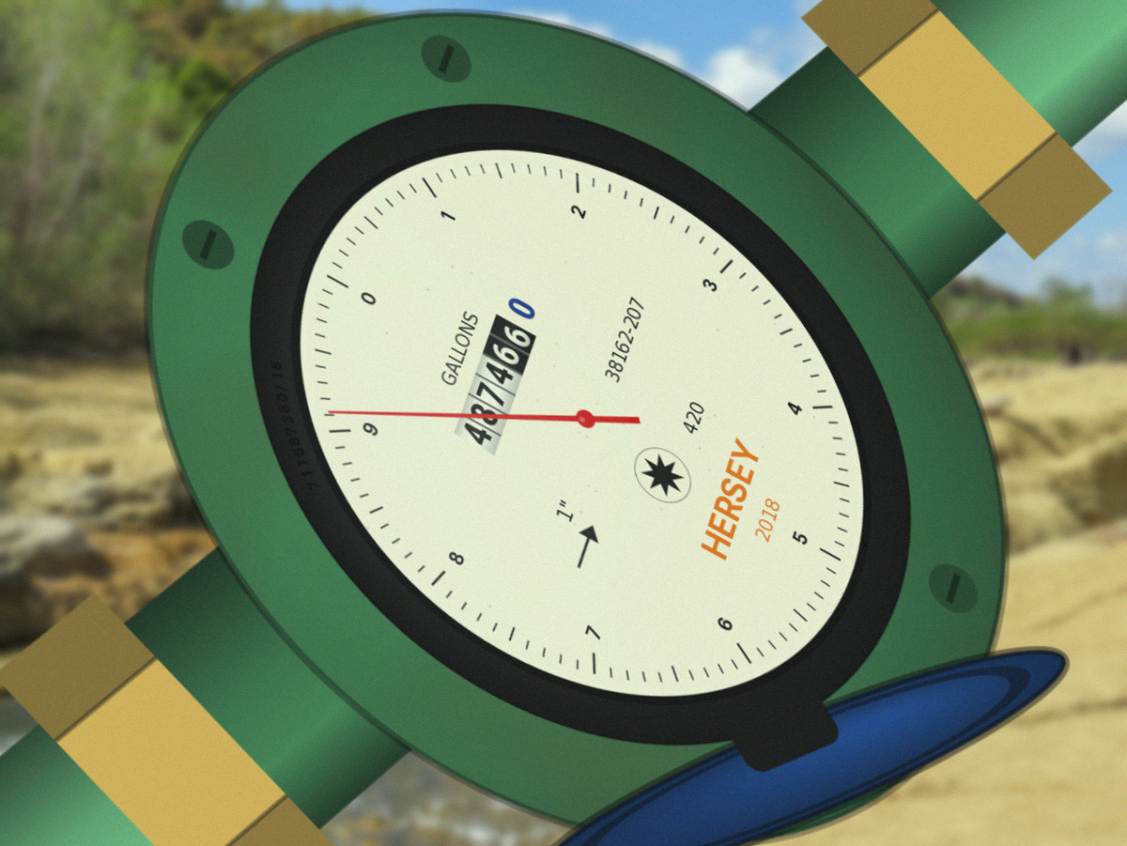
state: 4874659.1 gal
